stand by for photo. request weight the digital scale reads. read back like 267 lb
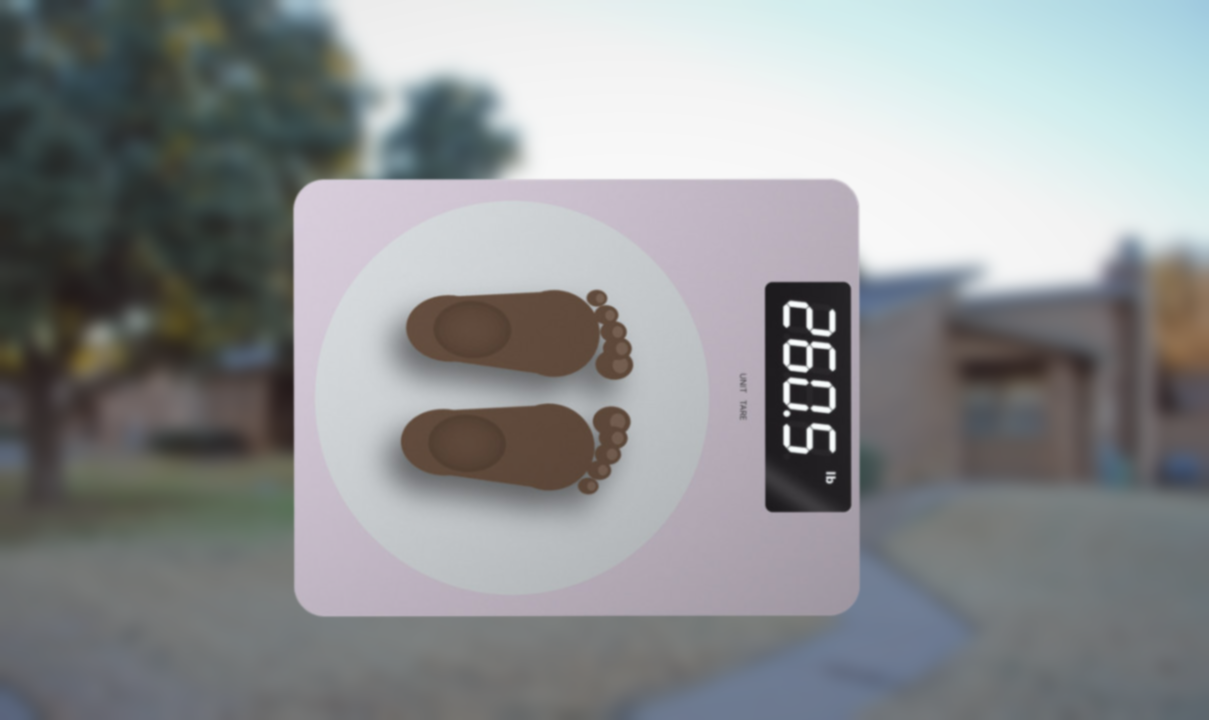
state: 260.5 lb
